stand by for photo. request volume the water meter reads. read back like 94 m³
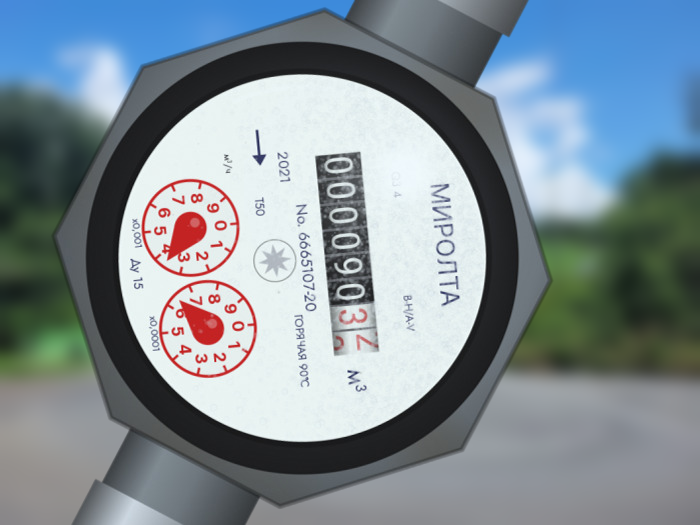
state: 90.3236 m³
